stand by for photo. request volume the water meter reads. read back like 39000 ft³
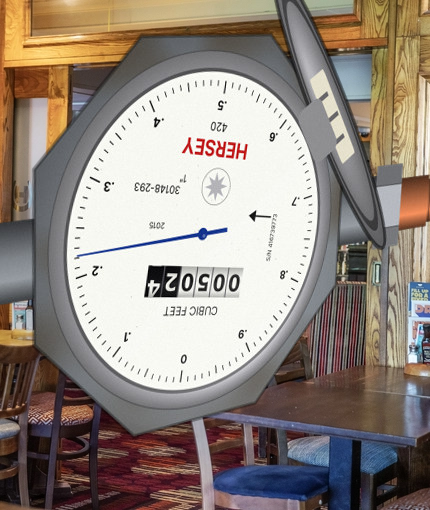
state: 5024.22 ft³
